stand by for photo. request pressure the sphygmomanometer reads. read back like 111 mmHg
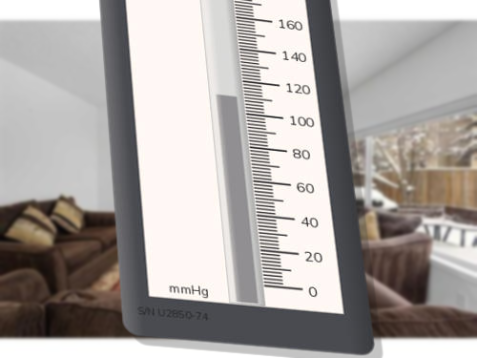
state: 110 mmHg
